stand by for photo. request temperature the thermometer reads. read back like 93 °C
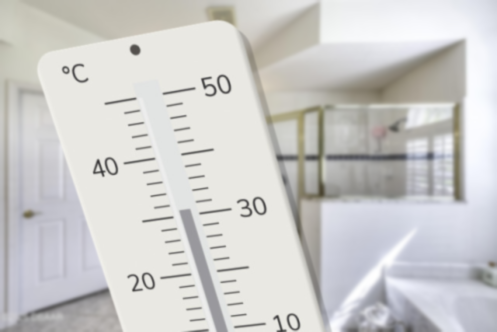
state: 31 °C
